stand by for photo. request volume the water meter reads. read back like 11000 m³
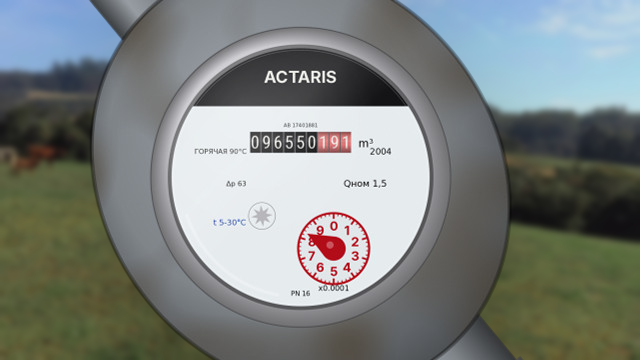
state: 96550.1918 m³
